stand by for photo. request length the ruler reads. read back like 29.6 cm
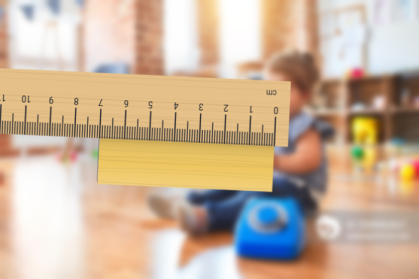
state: 7 cm
